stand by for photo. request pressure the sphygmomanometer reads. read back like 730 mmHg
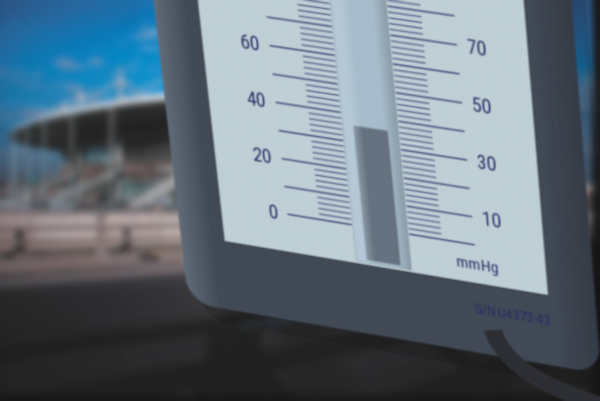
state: 36 mmHg
